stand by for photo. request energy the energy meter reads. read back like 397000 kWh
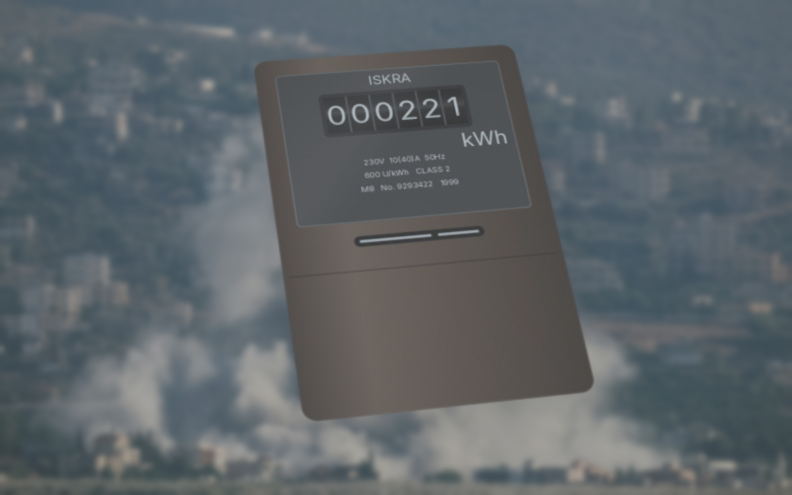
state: 221 kWh
